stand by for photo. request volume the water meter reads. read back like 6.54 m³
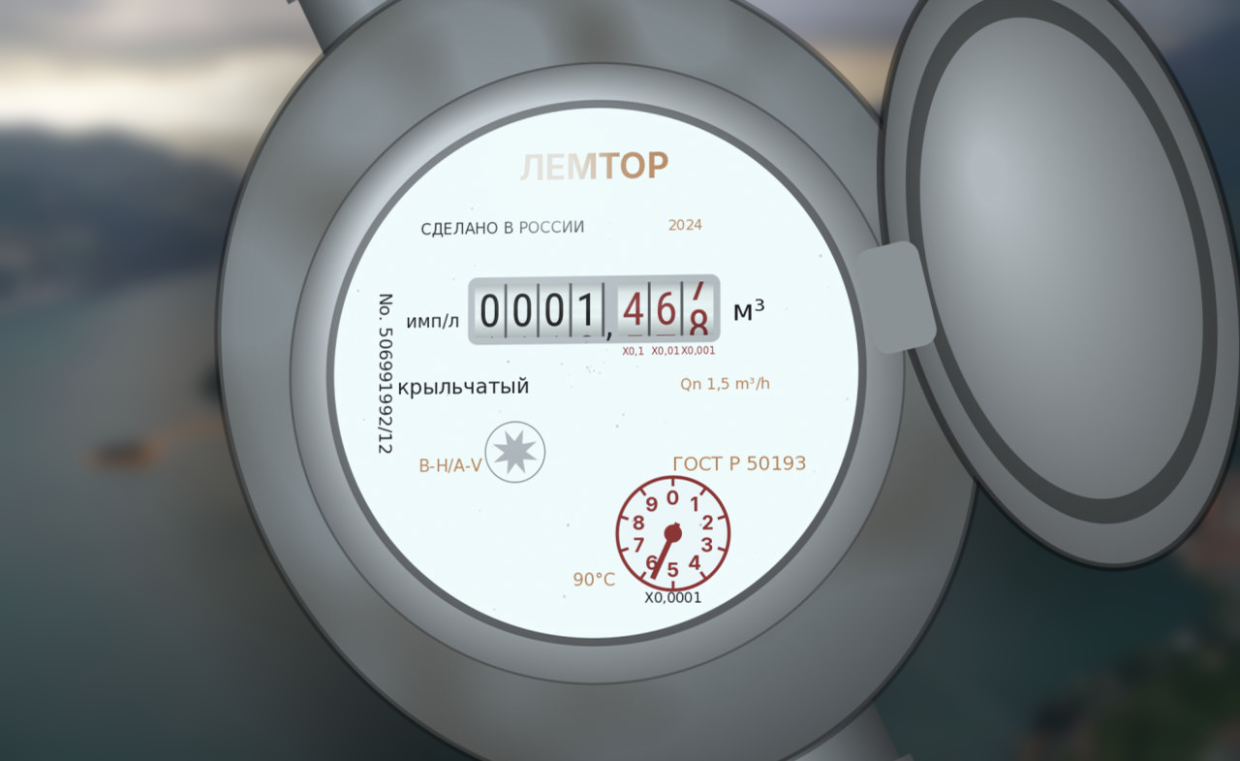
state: 1.4675 m³
